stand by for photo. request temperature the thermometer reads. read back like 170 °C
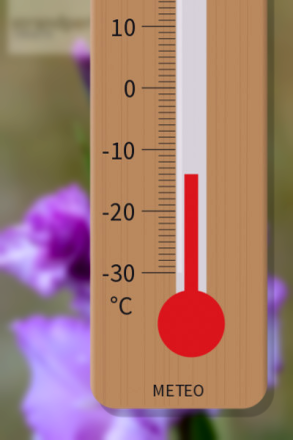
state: -14 °C
